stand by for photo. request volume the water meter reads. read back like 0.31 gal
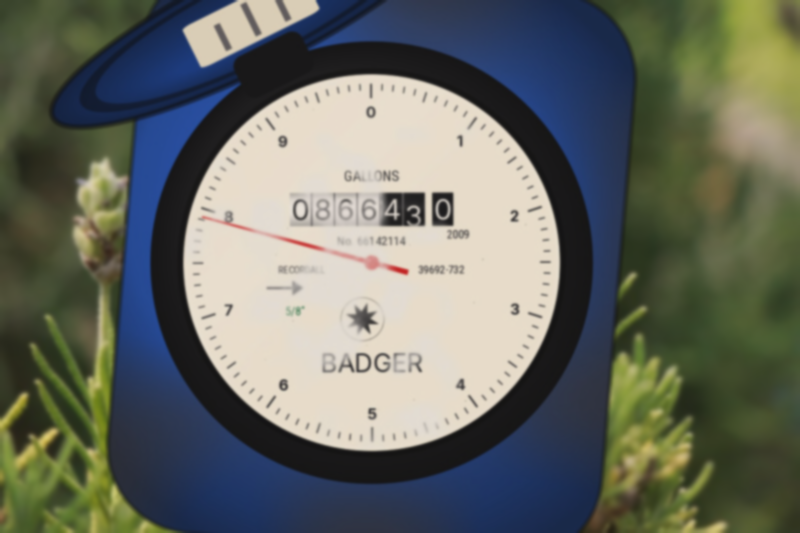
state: 866427.9 gal
